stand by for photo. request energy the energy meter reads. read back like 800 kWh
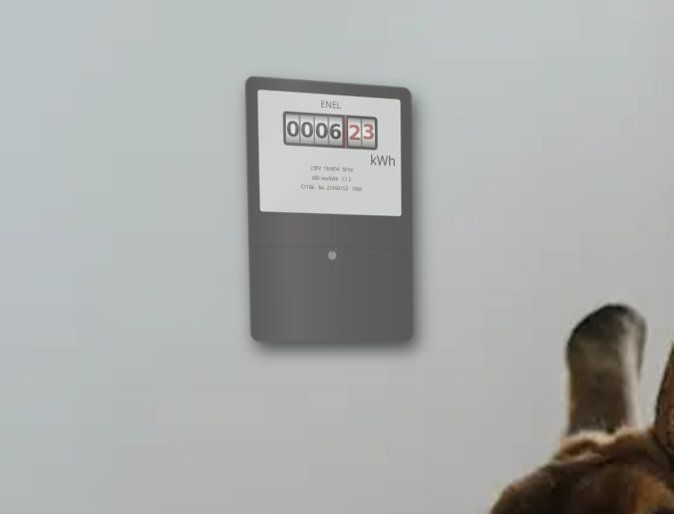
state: 6.23 kWh
